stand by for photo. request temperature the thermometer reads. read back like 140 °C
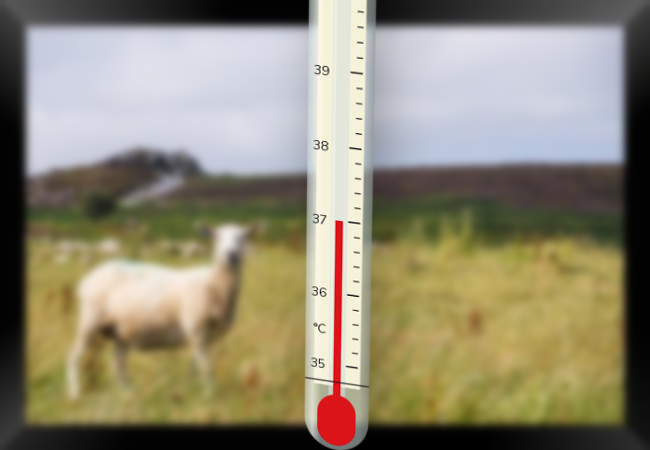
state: 37 °C
